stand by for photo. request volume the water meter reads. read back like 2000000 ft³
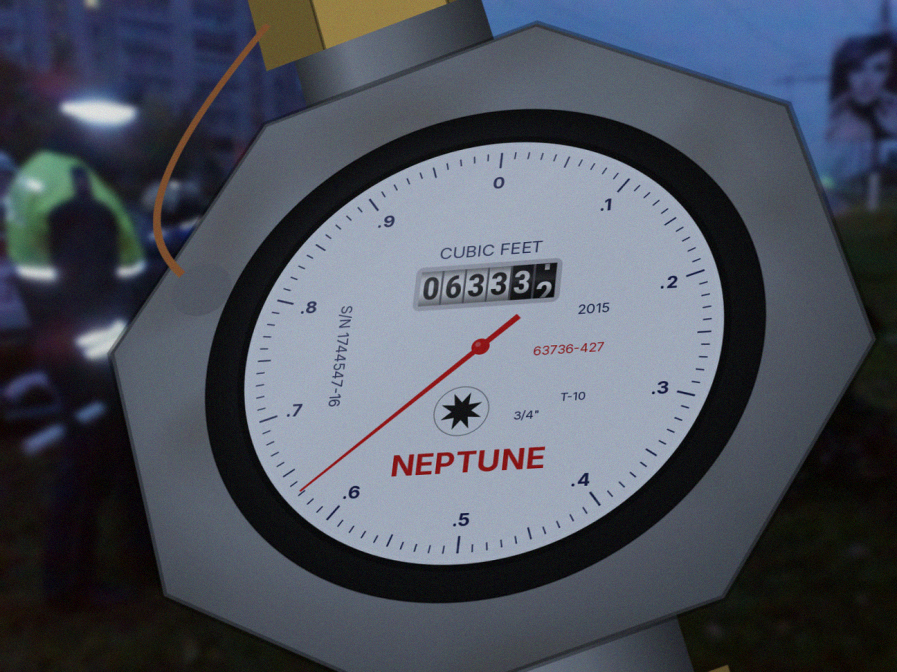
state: 63331.63 ft³
